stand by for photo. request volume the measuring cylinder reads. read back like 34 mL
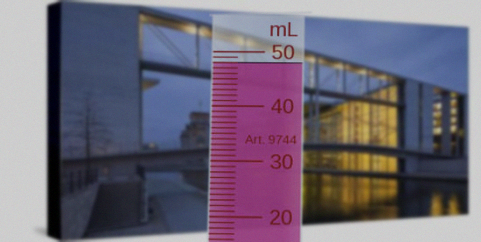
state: 48 mL
